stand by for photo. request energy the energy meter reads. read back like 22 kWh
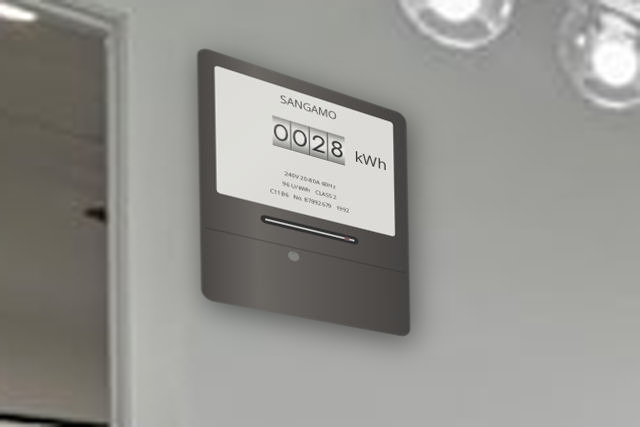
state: 28 kWh
